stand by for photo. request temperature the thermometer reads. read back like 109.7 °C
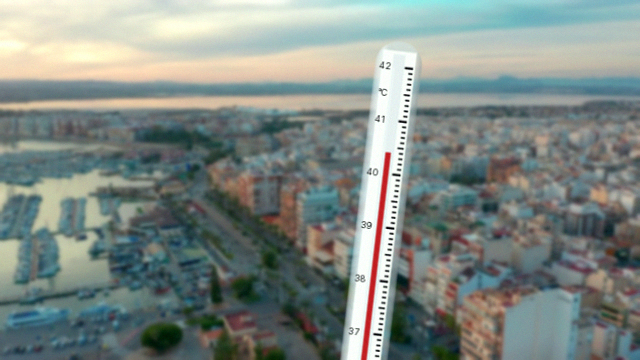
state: 40.4 °C
